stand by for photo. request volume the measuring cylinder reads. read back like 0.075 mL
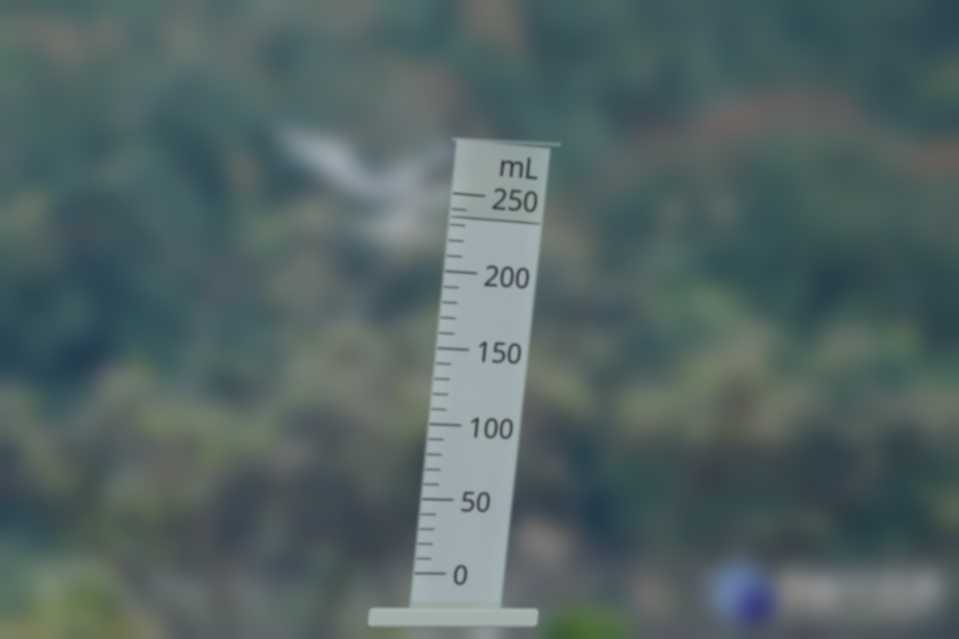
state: 235 mL
